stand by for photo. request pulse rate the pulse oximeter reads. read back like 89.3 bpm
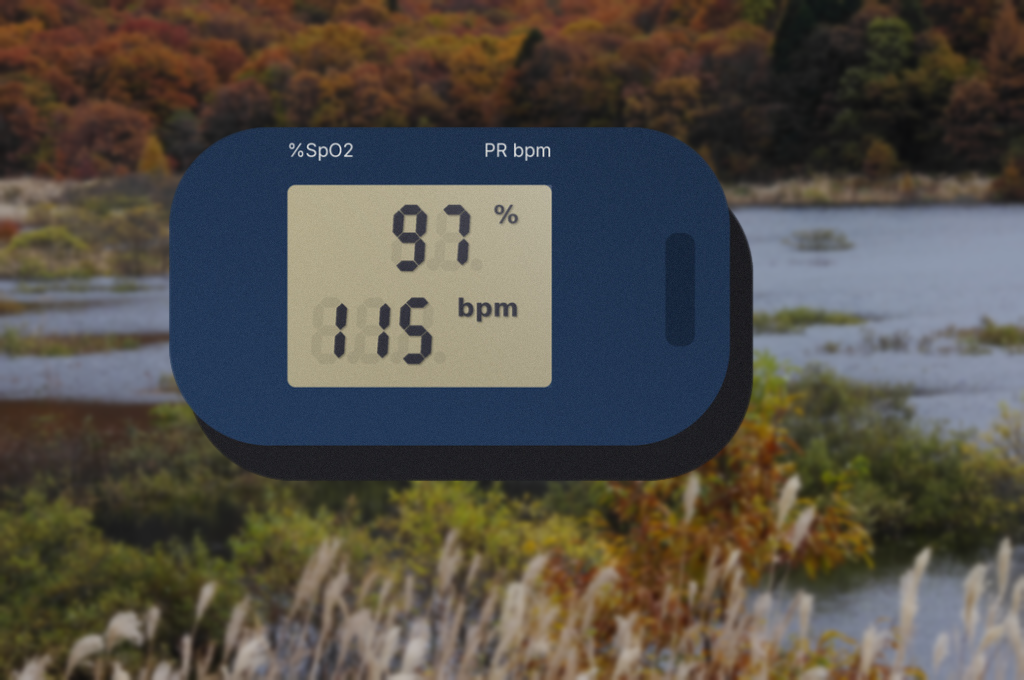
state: 115 bpm
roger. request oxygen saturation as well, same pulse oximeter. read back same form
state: 97 %
